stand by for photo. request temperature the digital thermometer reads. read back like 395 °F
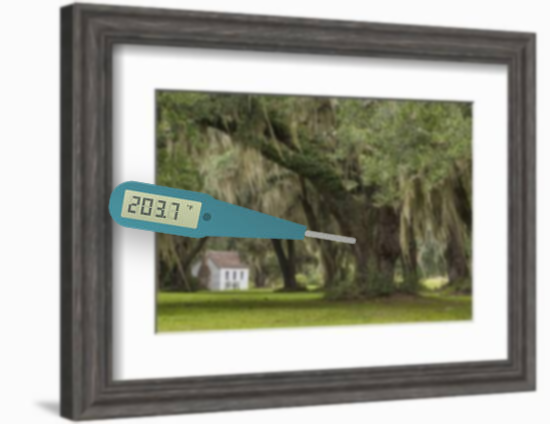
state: 203.7 °F
